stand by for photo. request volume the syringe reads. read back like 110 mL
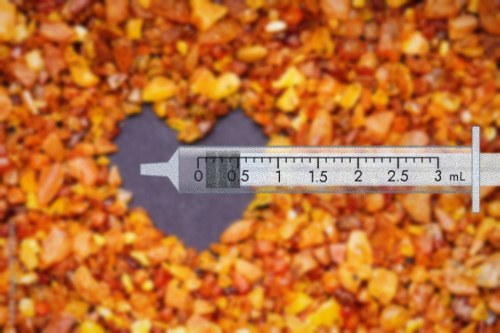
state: 0.1 mL
